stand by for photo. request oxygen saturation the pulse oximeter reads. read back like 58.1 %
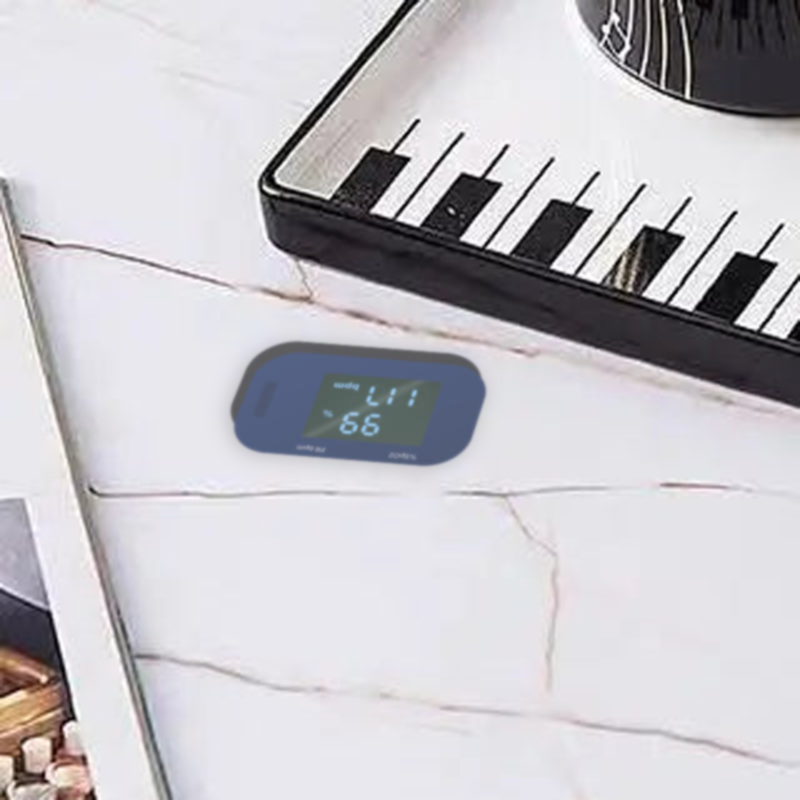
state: 99 %
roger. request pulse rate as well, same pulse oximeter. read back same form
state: 117 bpm
